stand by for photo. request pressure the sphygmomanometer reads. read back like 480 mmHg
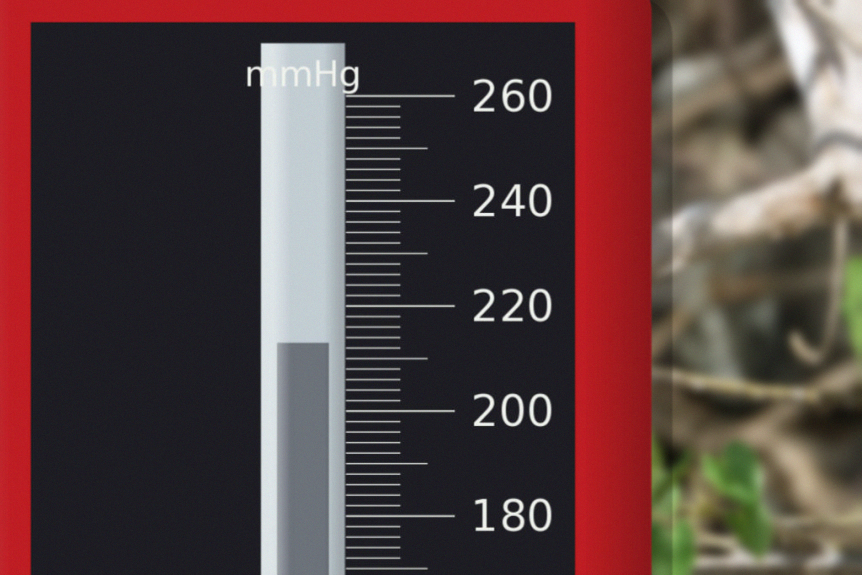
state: 213 mmHg
